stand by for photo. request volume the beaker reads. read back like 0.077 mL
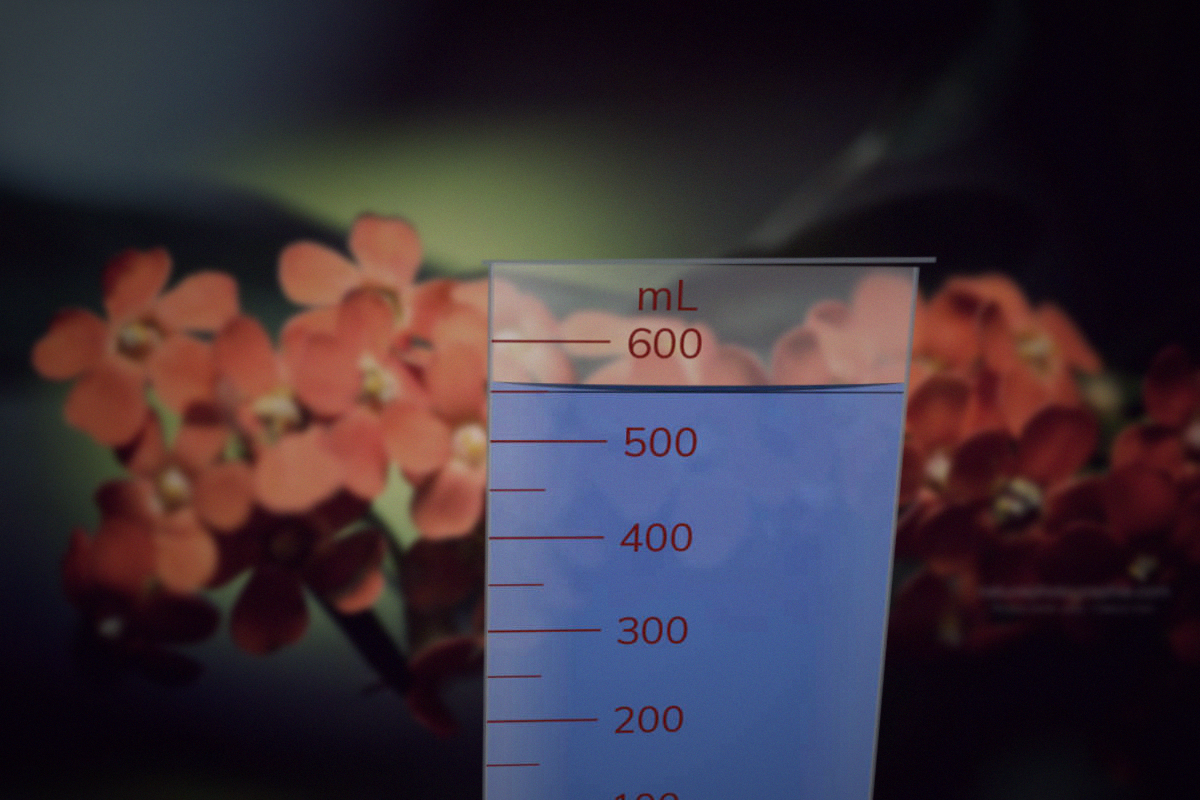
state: 550 mL
